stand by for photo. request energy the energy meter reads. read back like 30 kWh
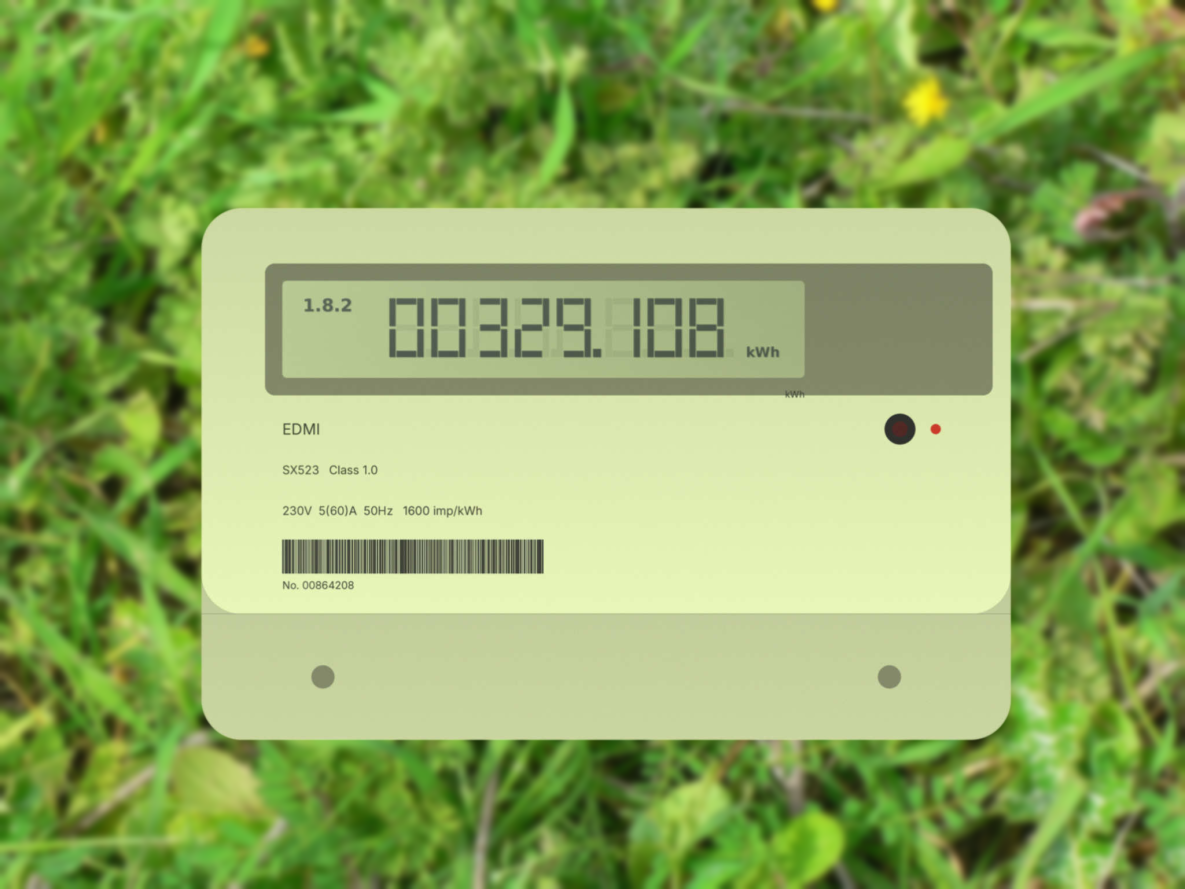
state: 329.108 kWh
